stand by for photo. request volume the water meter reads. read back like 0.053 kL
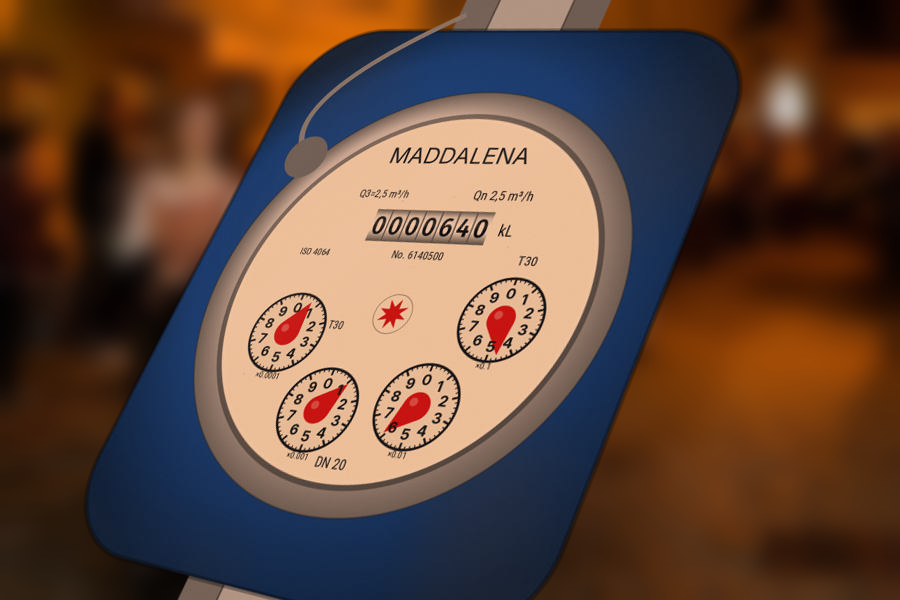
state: 640.4610 kL
